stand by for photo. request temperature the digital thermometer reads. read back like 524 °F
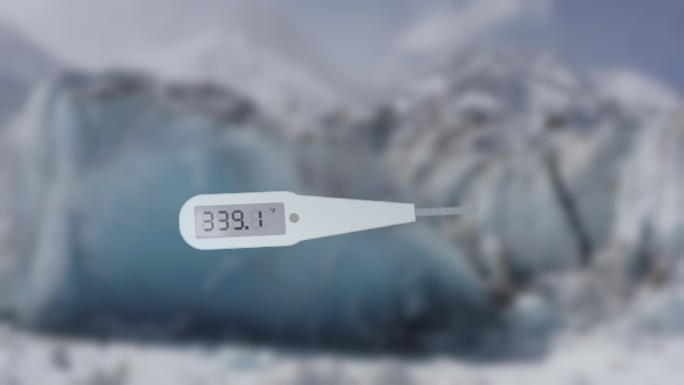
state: 339.1 °F
